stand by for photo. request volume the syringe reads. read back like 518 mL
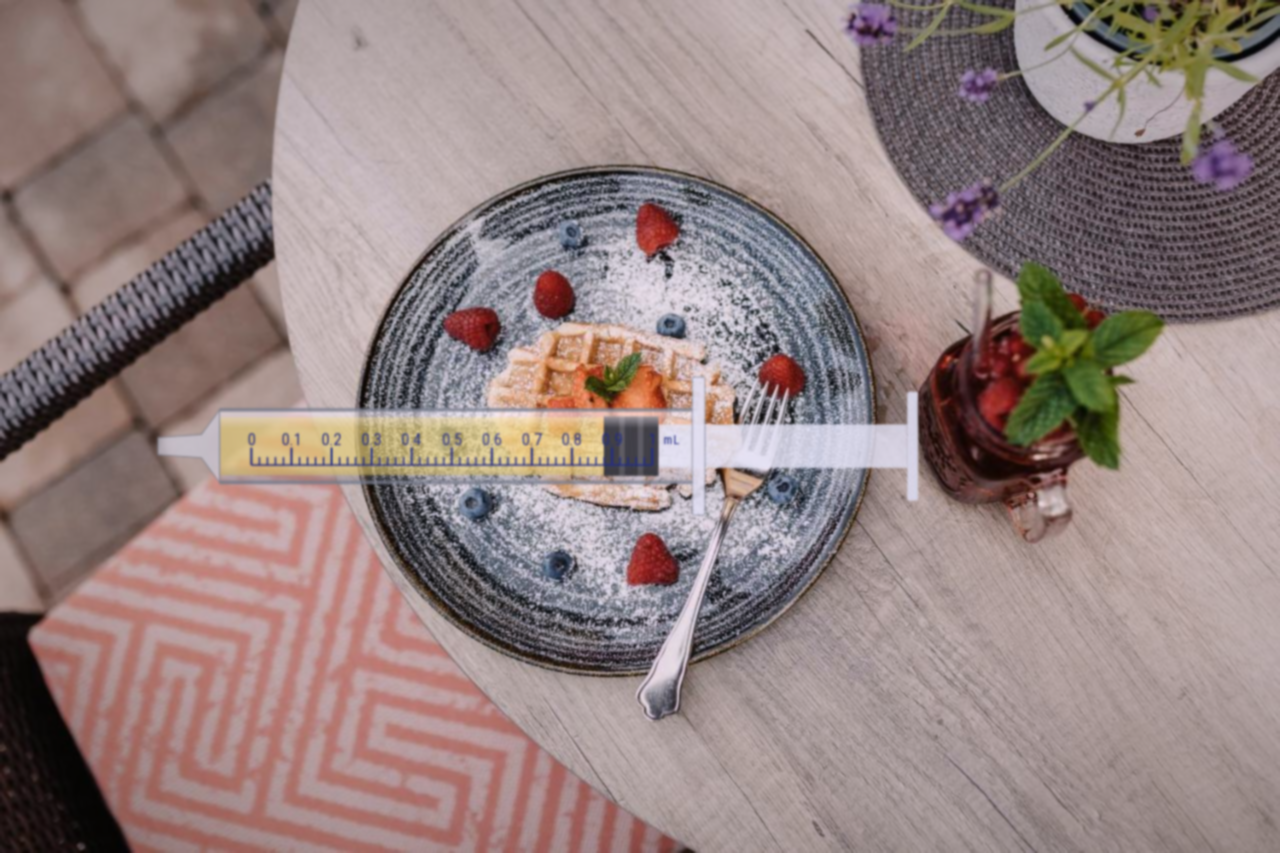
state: 0.88 mL
